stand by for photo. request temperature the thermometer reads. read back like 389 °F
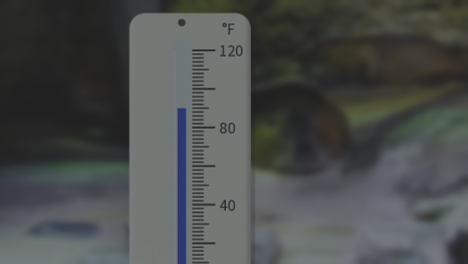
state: 90 °F
